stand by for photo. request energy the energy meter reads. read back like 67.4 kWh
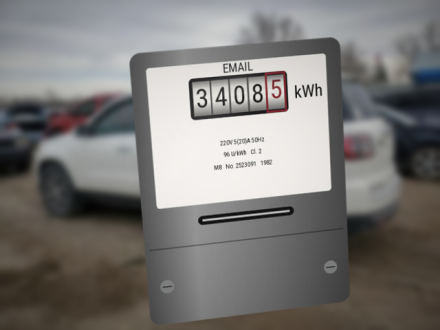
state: 3408.5 kWh
